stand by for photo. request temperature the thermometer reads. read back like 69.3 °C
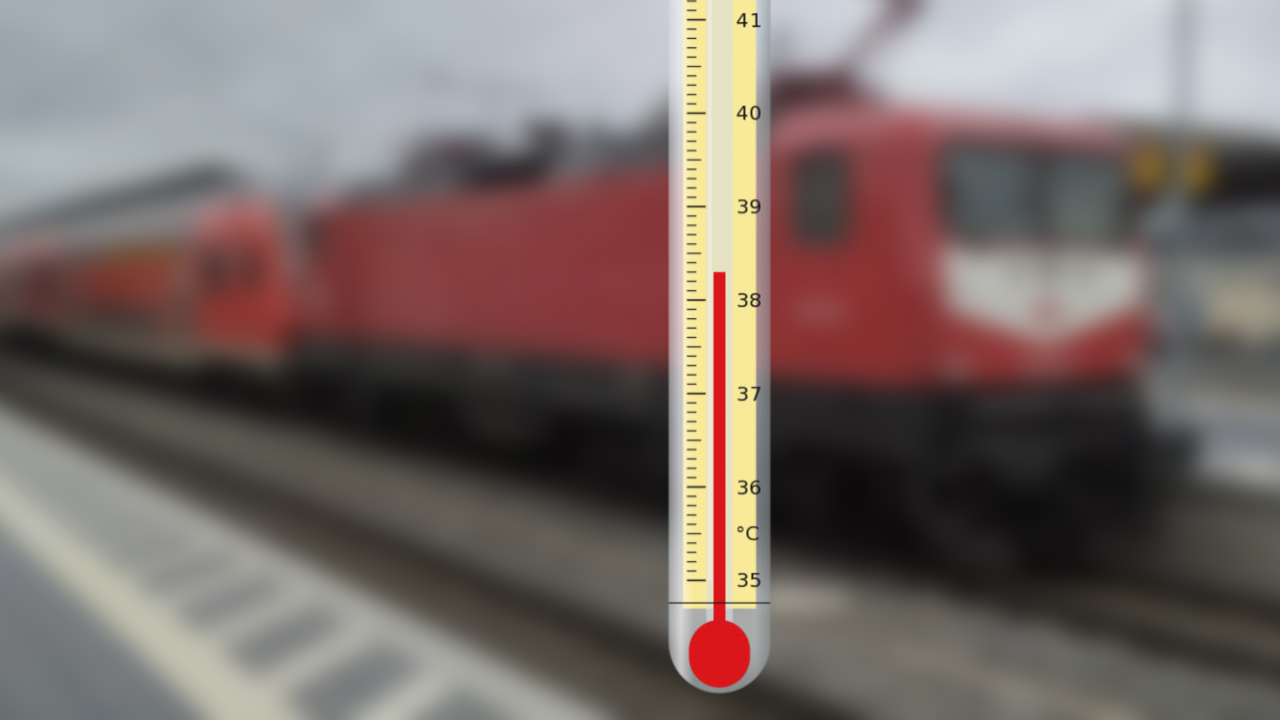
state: 38.3 °C
